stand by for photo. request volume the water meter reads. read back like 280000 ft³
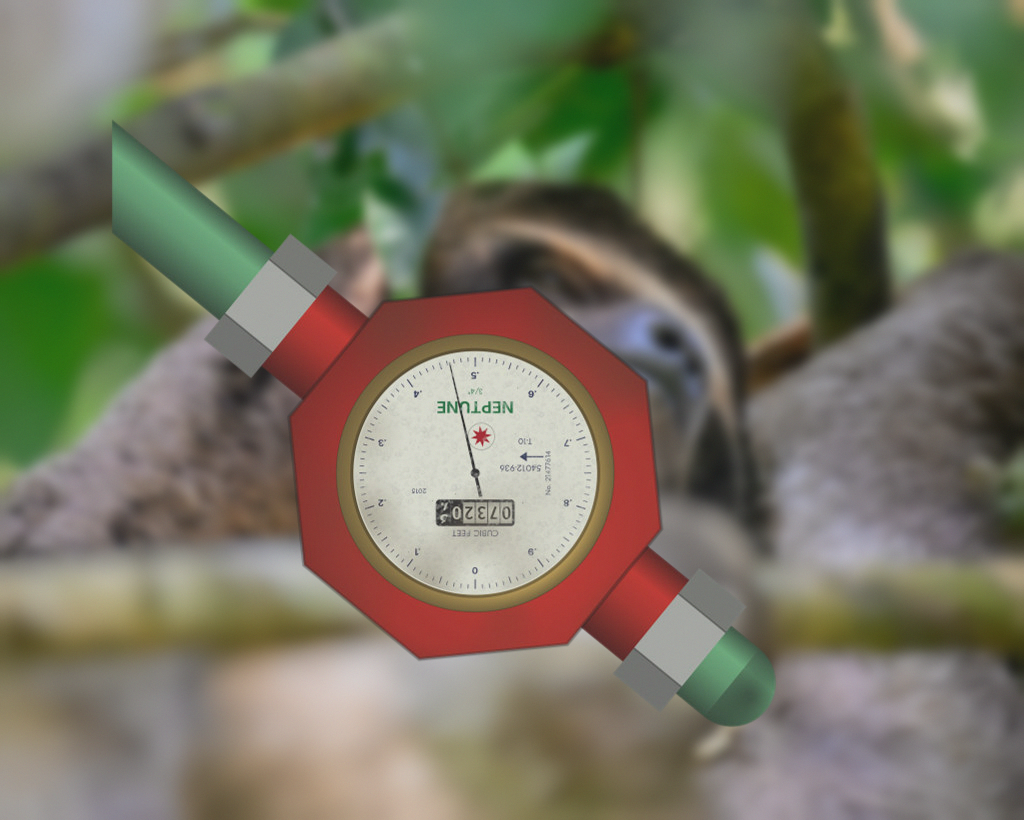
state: 73203.46 ft³
